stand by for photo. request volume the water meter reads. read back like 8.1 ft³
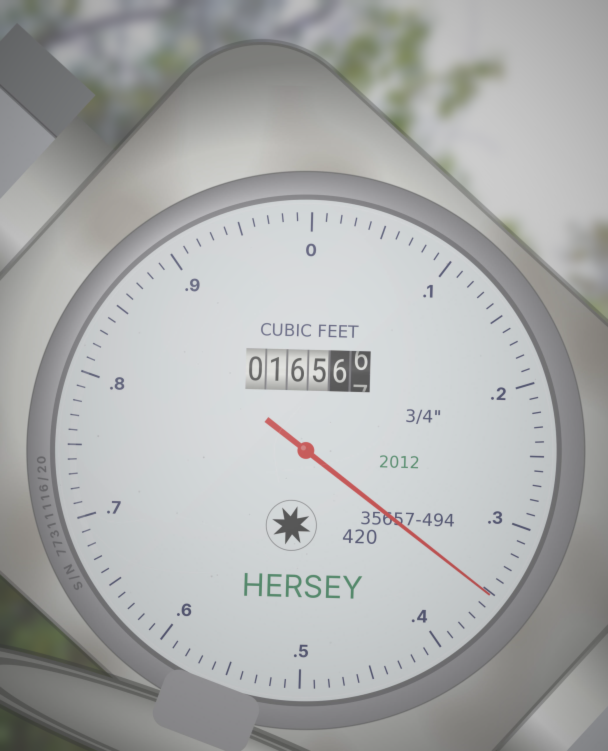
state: 16566.35 ft³
